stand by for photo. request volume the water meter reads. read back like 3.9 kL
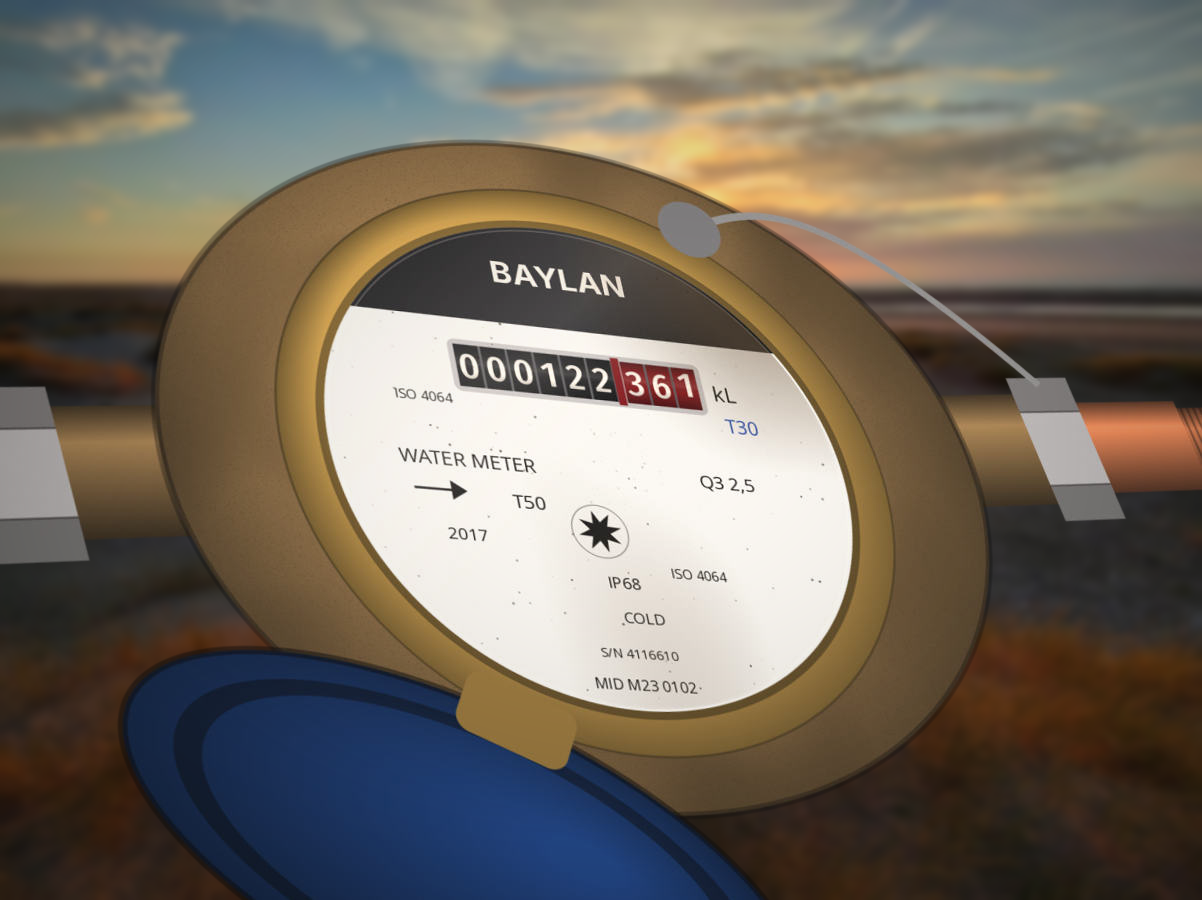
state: 122.361 kL
